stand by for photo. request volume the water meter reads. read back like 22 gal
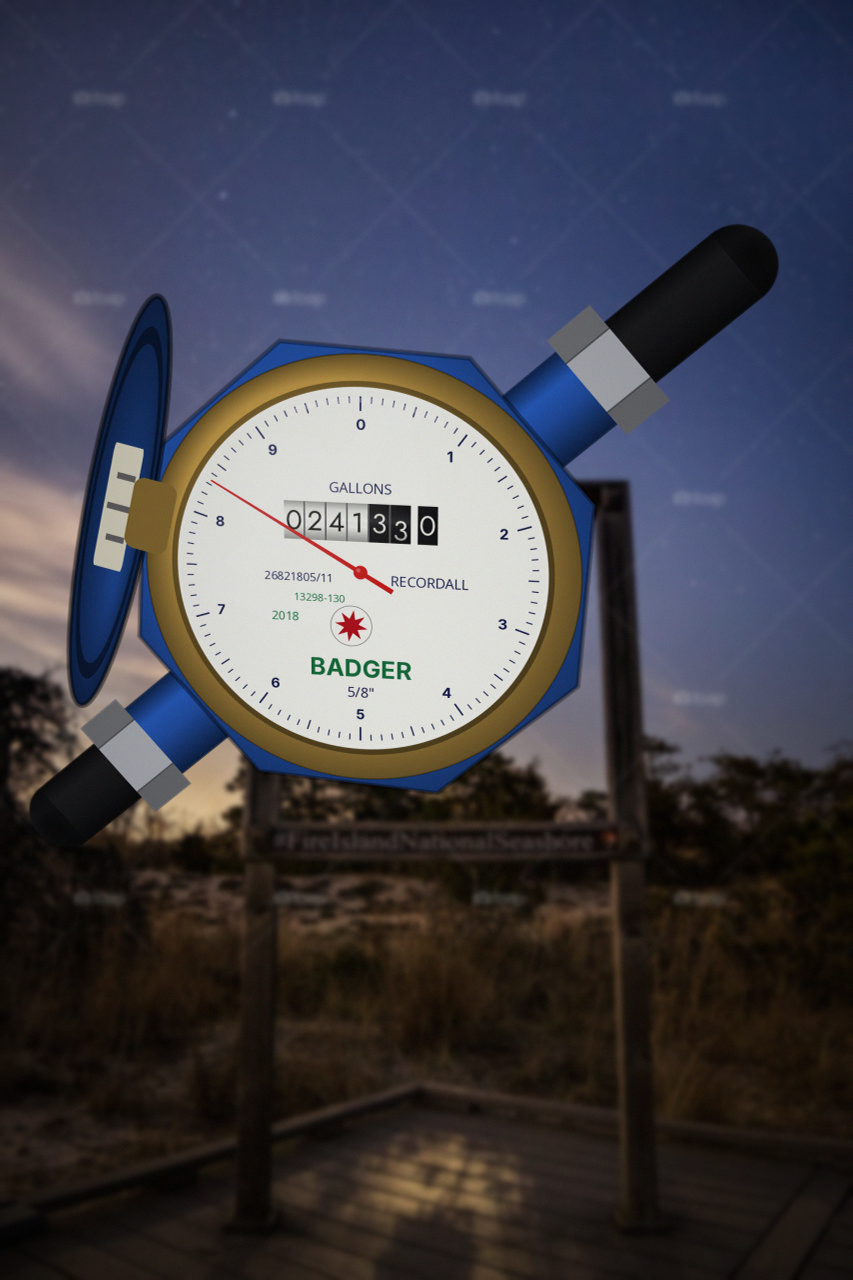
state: 241328.3 gal
